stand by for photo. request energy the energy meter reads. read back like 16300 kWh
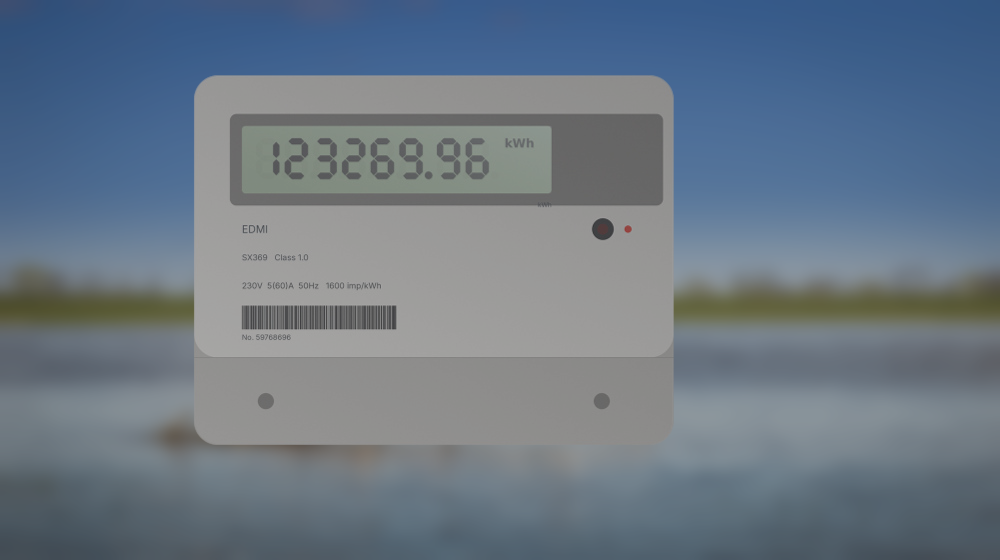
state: 123269.96 kWh
